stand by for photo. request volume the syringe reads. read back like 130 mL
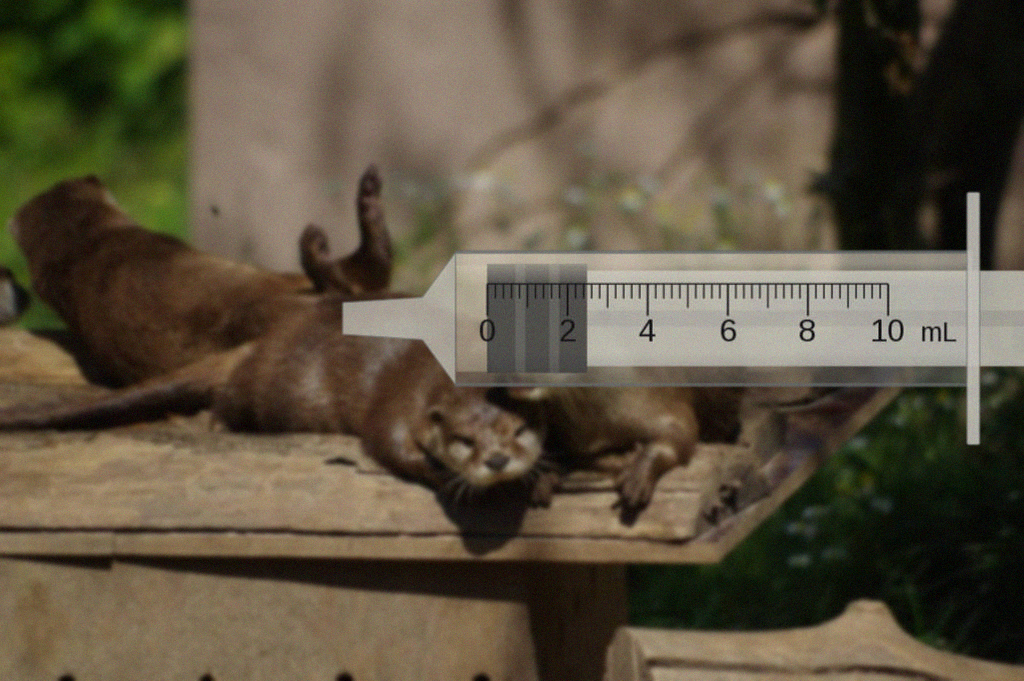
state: 0 mL
